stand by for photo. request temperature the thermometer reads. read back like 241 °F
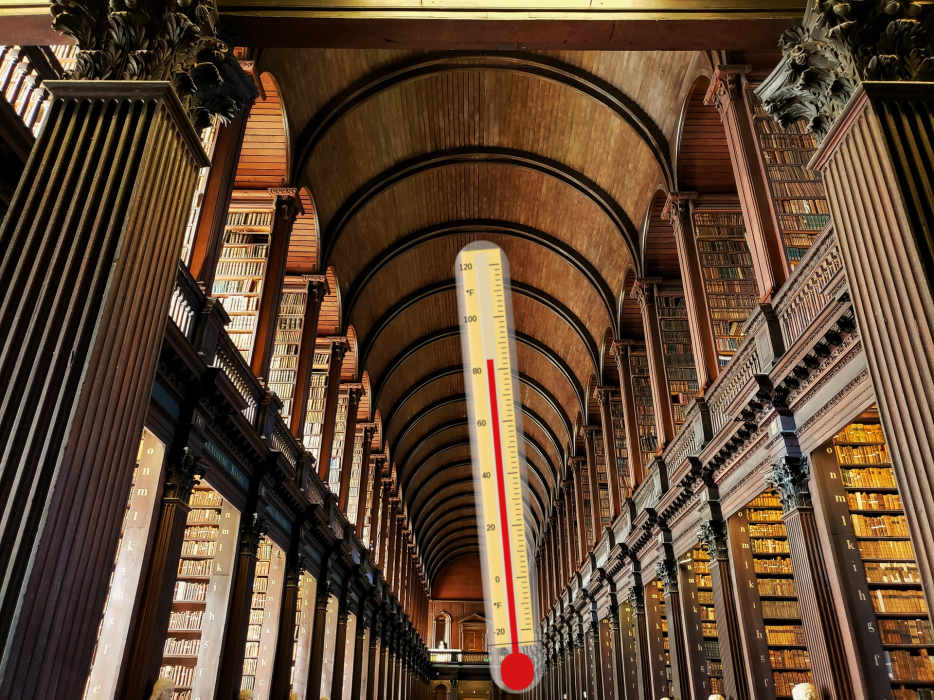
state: 84 °F
